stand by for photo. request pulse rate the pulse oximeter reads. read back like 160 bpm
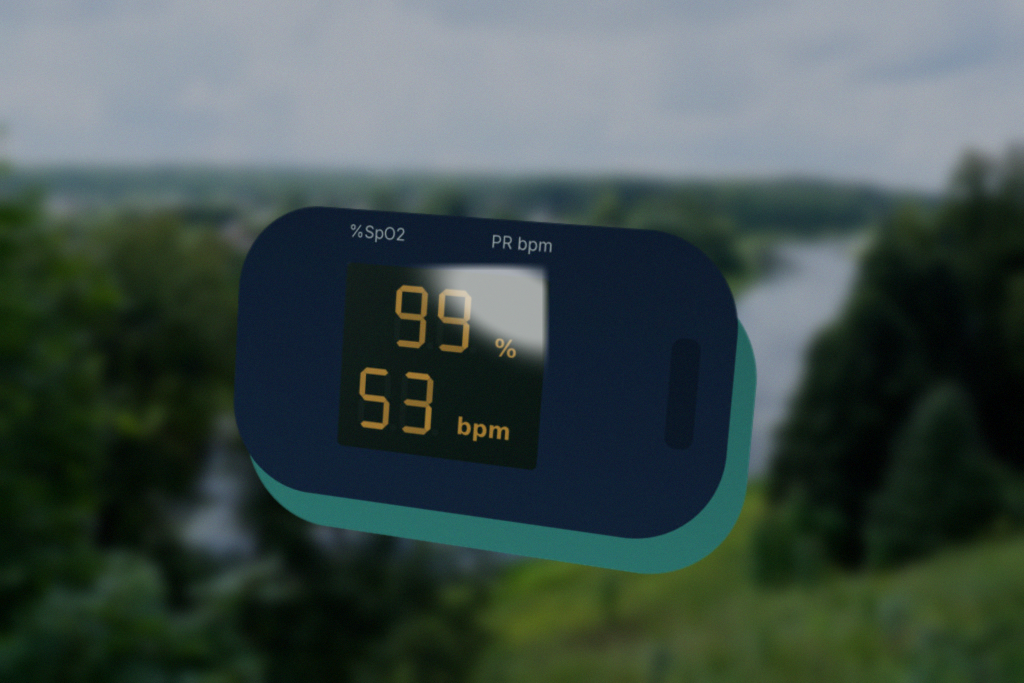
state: 53 bpm
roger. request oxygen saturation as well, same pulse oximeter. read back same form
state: 99 %
